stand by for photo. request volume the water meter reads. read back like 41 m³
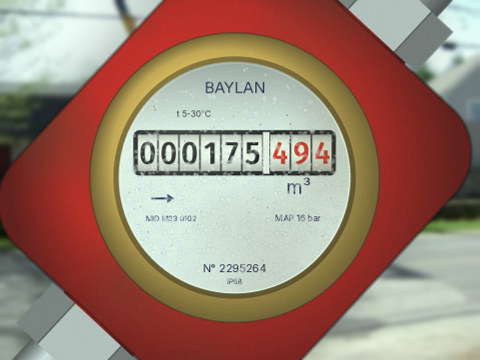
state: 175.494 m³
